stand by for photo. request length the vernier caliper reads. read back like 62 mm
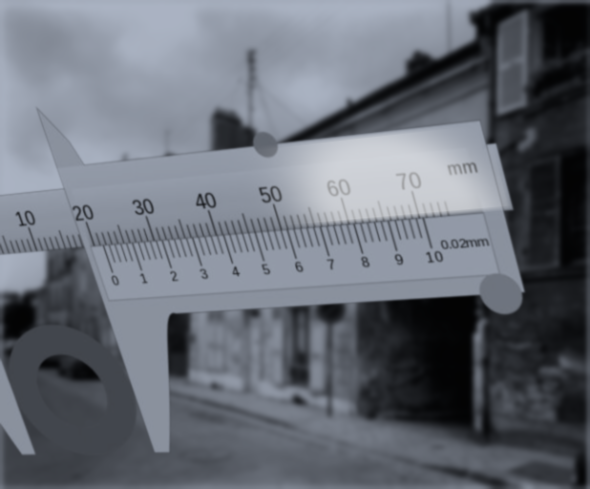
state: 21.5 mm
